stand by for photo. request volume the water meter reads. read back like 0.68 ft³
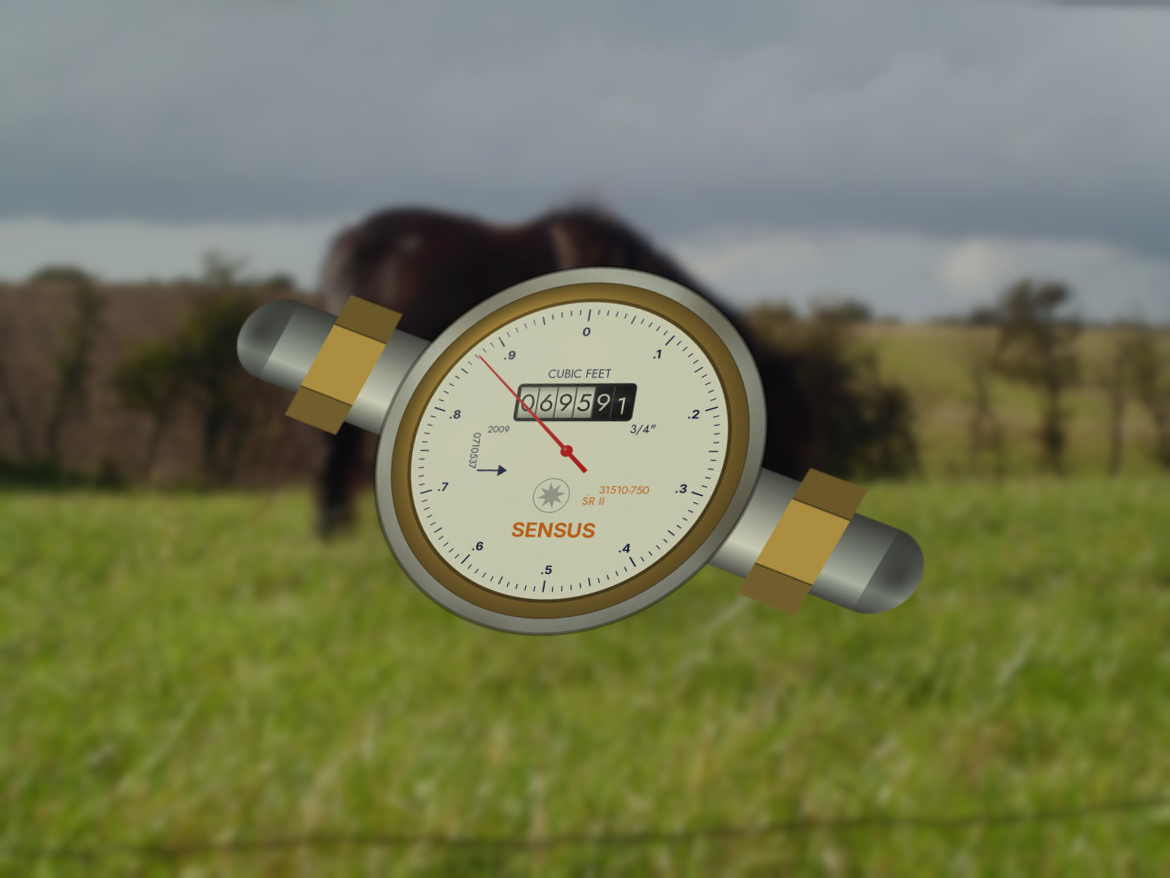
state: 69590.87 ft³
